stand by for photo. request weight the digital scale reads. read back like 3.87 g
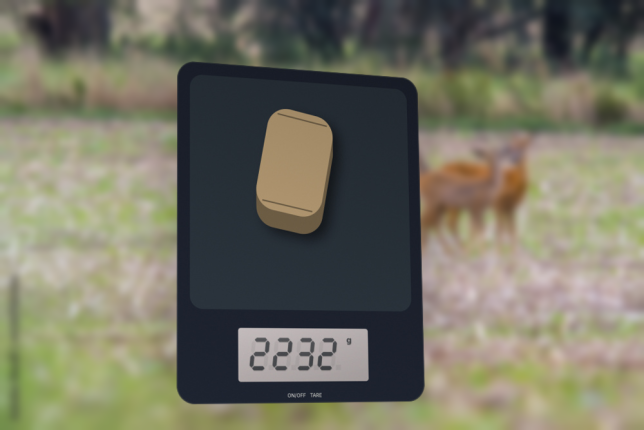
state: 2232 g
